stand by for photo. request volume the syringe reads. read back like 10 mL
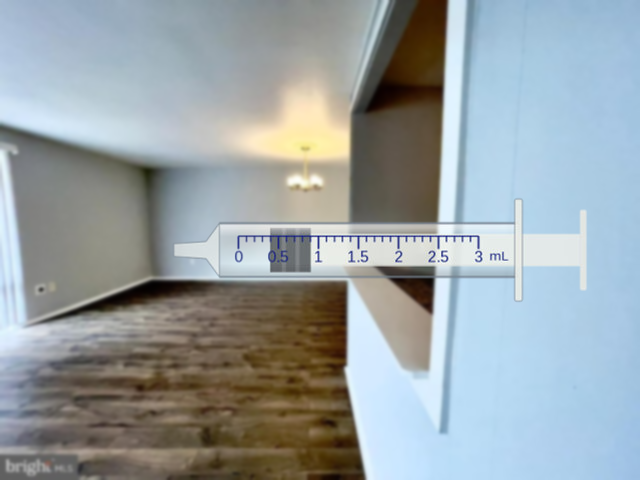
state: 0.4 mL
